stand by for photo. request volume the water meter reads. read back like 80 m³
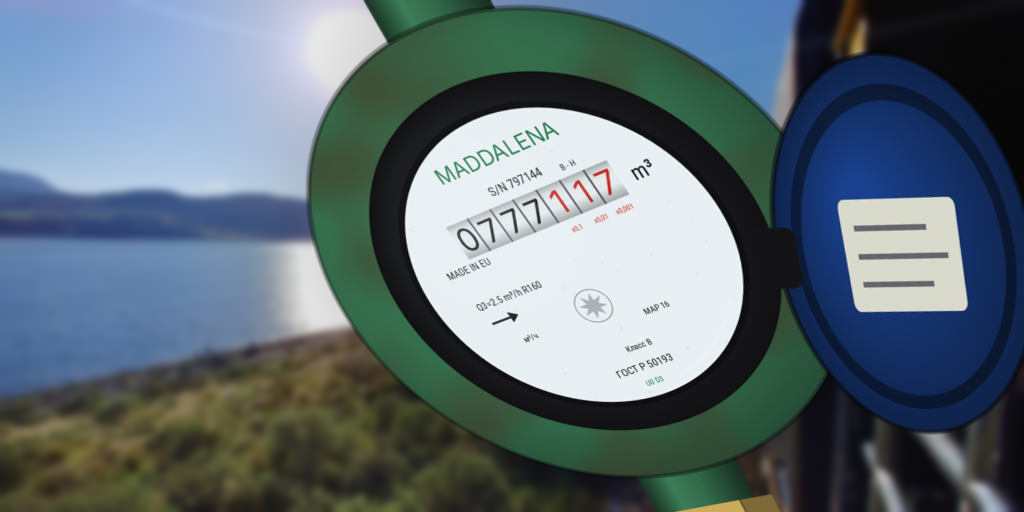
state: 777.117 m³
